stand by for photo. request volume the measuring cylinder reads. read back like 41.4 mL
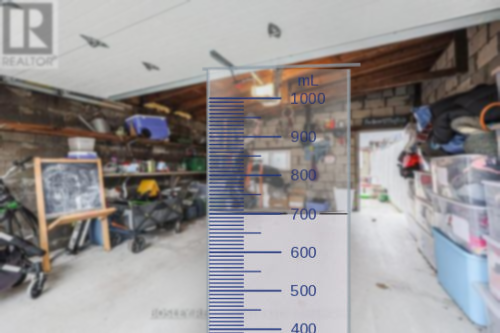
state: 700 mL
